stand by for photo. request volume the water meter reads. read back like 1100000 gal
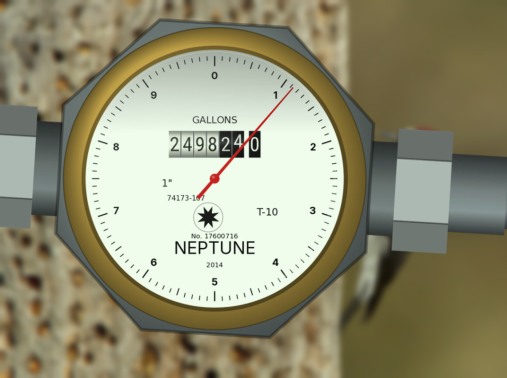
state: 2498241.1 gal
